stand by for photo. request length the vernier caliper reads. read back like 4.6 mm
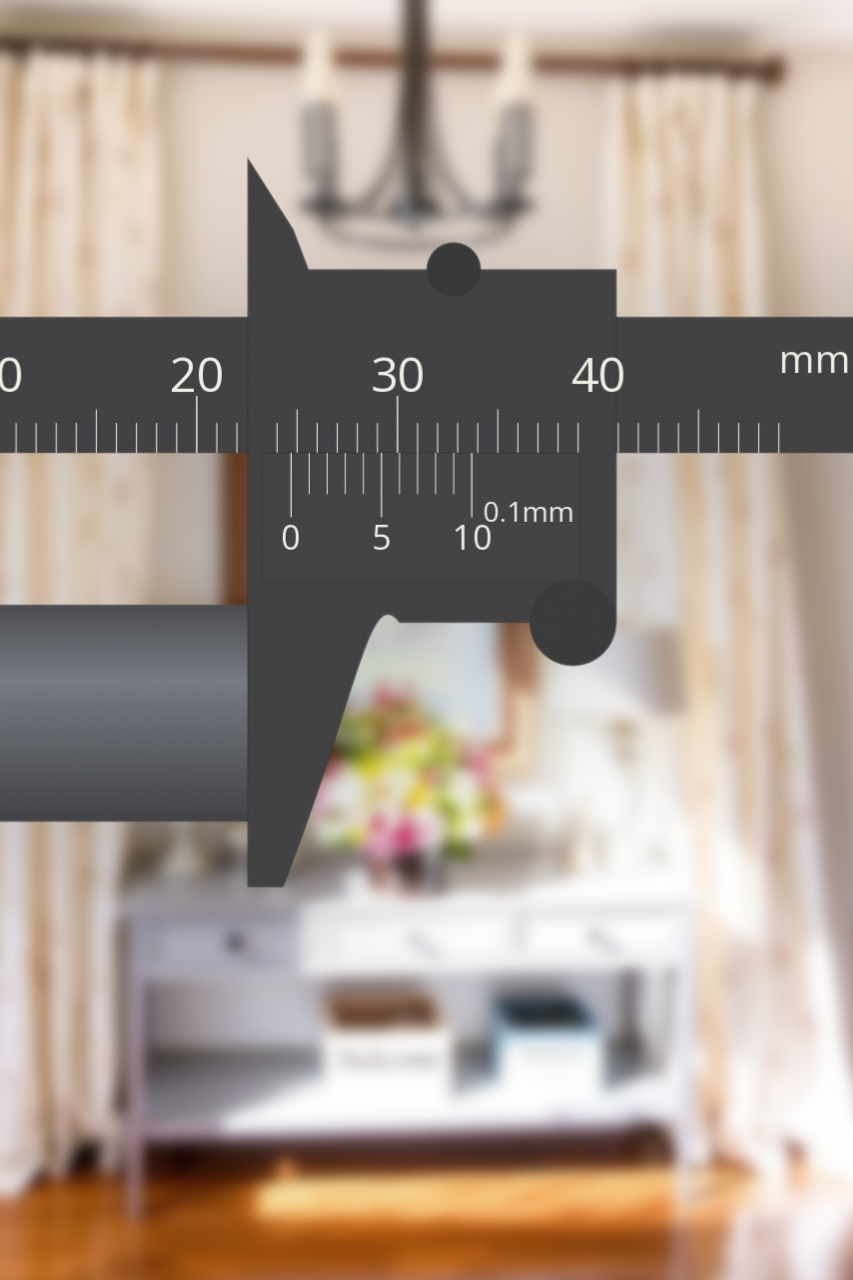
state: 24.7 mm
